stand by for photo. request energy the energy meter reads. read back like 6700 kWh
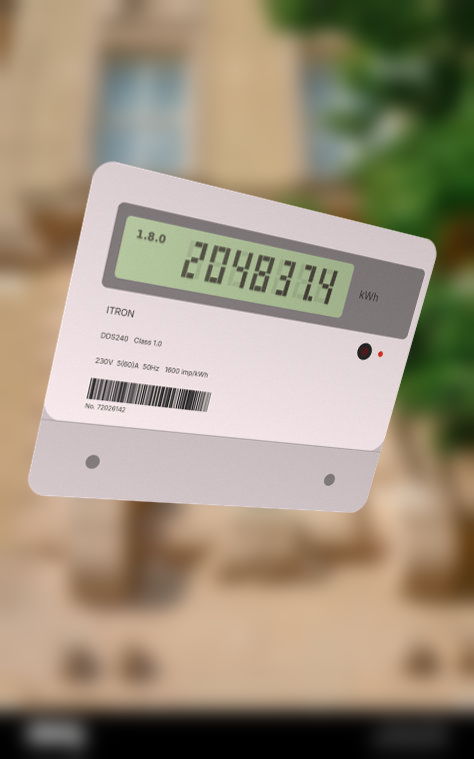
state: 204837.4 kWh
